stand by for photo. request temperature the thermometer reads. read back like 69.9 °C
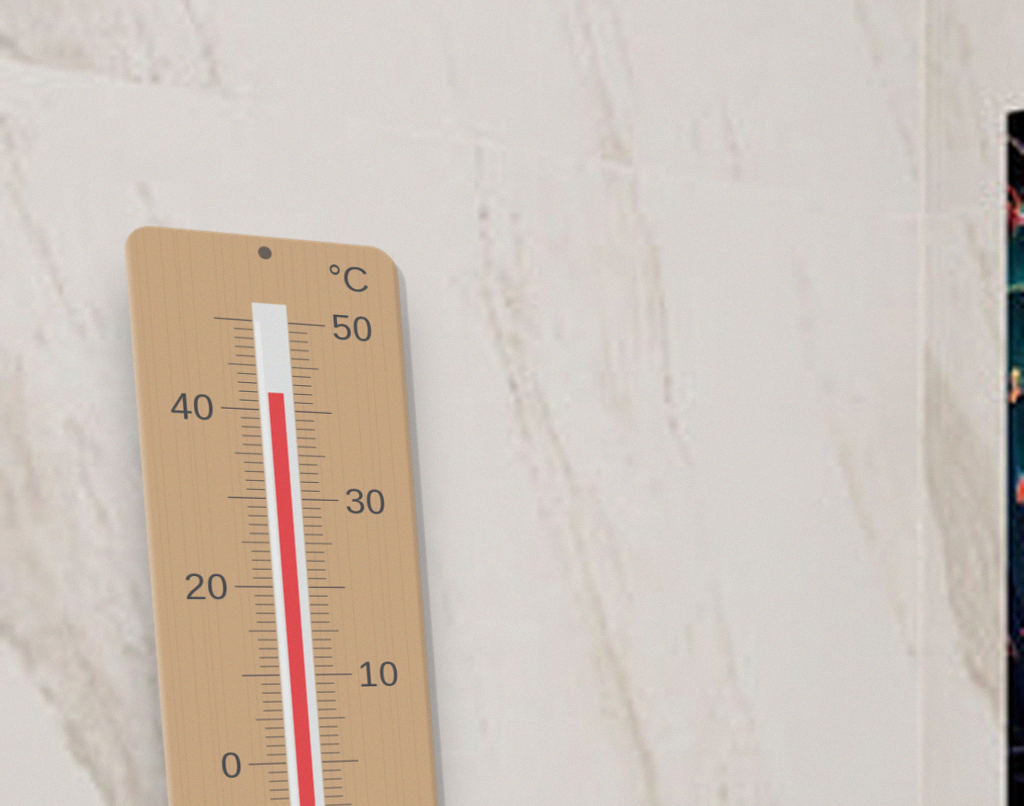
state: 42 °C
